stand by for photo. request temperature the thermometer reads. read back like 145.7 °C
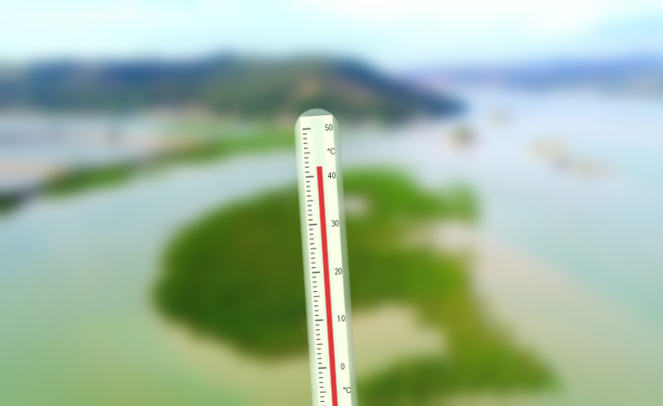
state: 42 °C
